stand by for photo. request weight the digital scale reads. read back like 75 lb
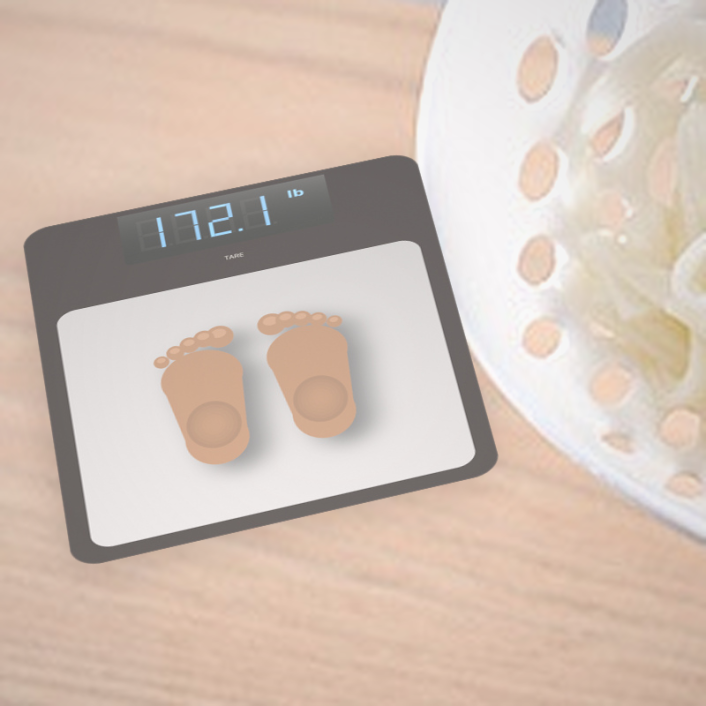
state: 172.1 lb
